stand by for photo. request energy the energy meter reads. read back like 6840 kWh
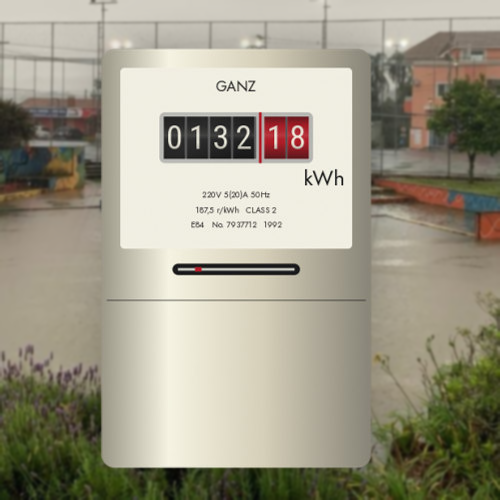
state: 132.18 kWh
